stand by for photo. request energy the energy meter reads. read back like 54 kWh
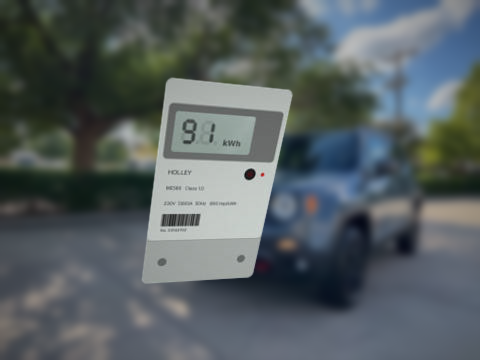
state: 91 kWh
